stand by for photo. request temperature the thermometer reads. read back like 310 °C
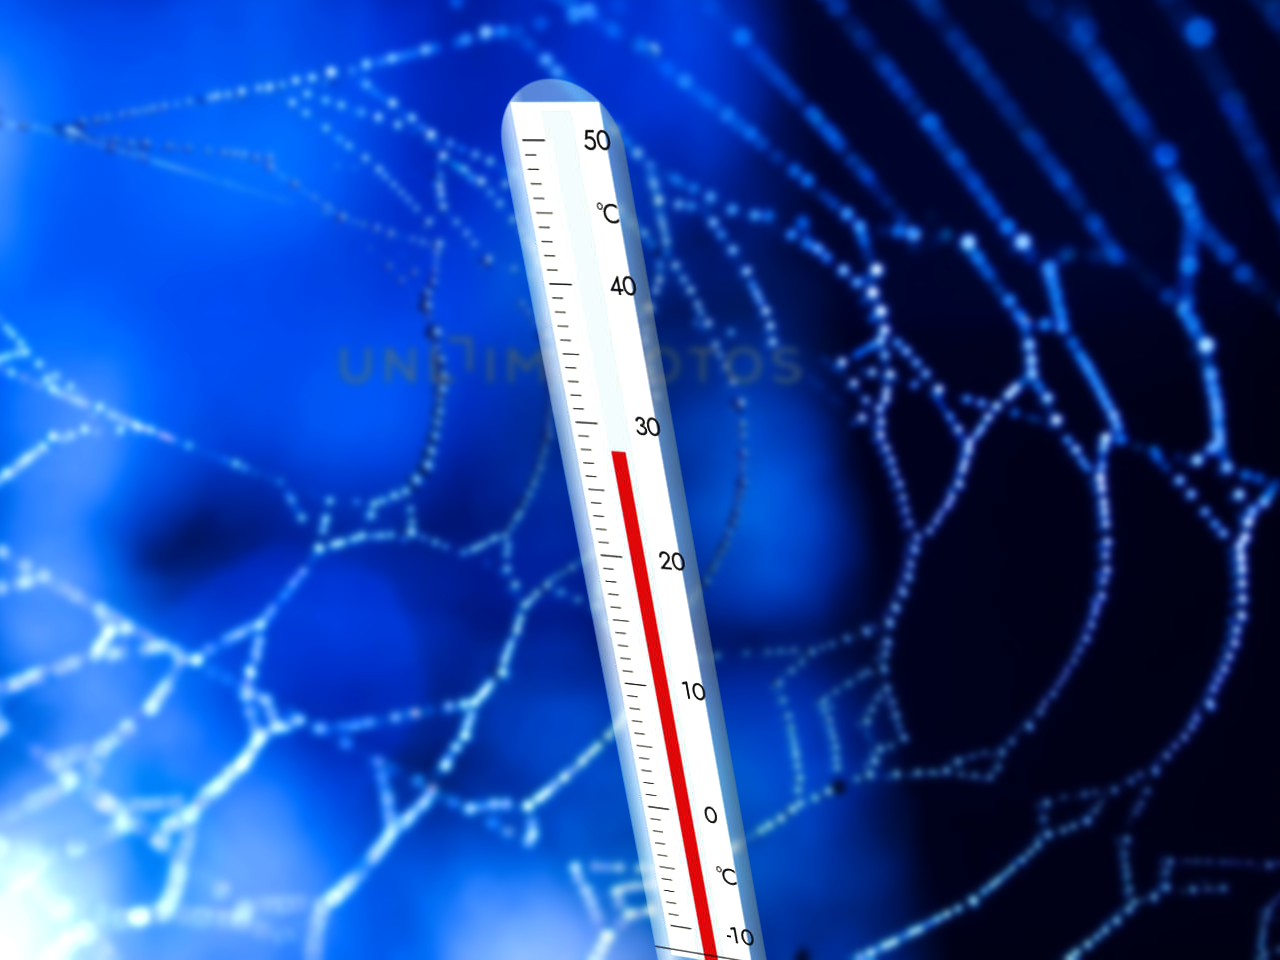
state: 28 °C
